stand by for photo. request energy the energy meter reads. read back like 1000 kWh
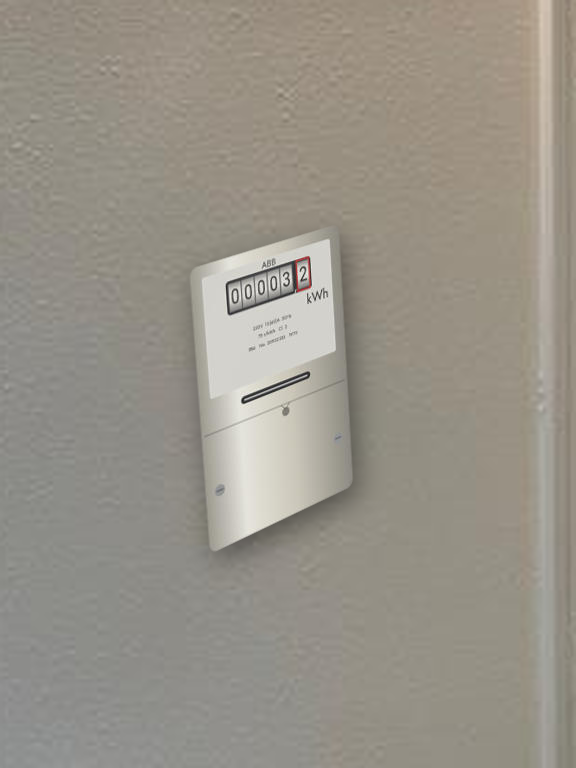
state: 3.2 kWh
